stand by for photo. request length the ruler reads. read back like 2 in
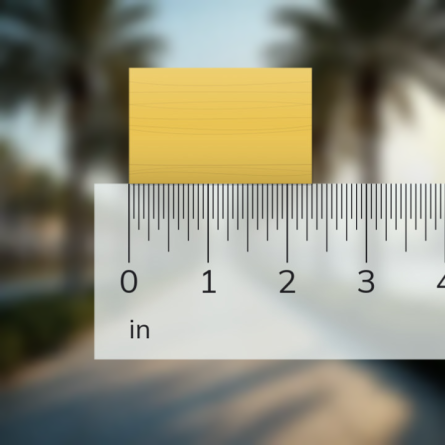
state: 2.3125 in
